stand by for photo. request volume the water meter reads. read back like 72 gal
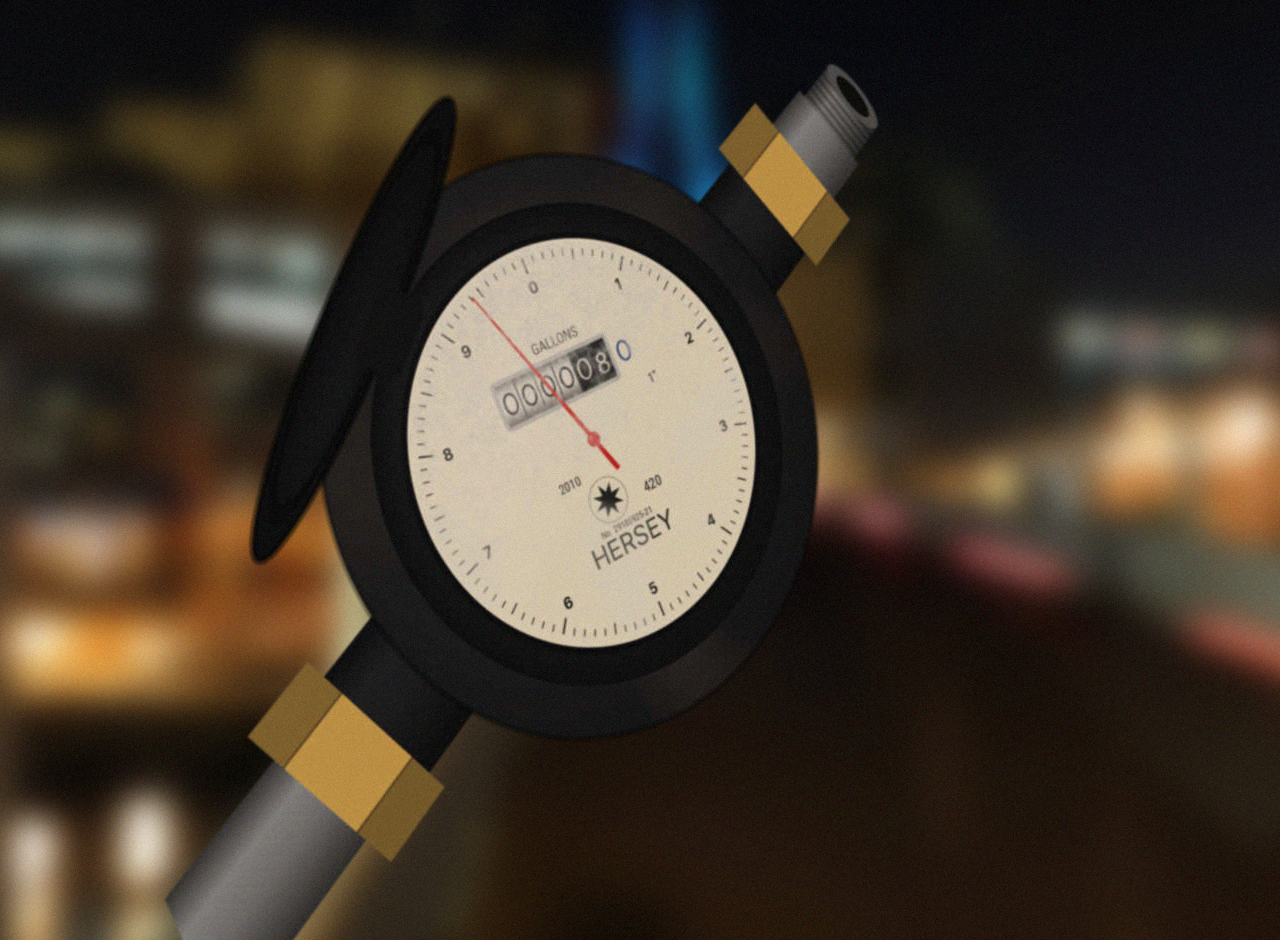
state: 79.4 gal
